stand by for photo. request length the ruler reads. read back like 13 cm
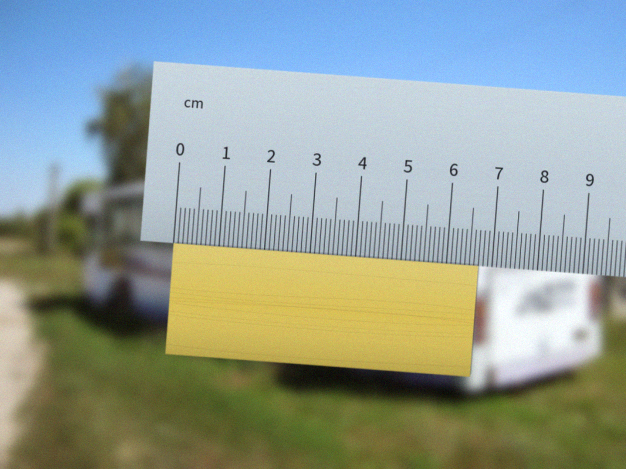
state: 6.7 cm
